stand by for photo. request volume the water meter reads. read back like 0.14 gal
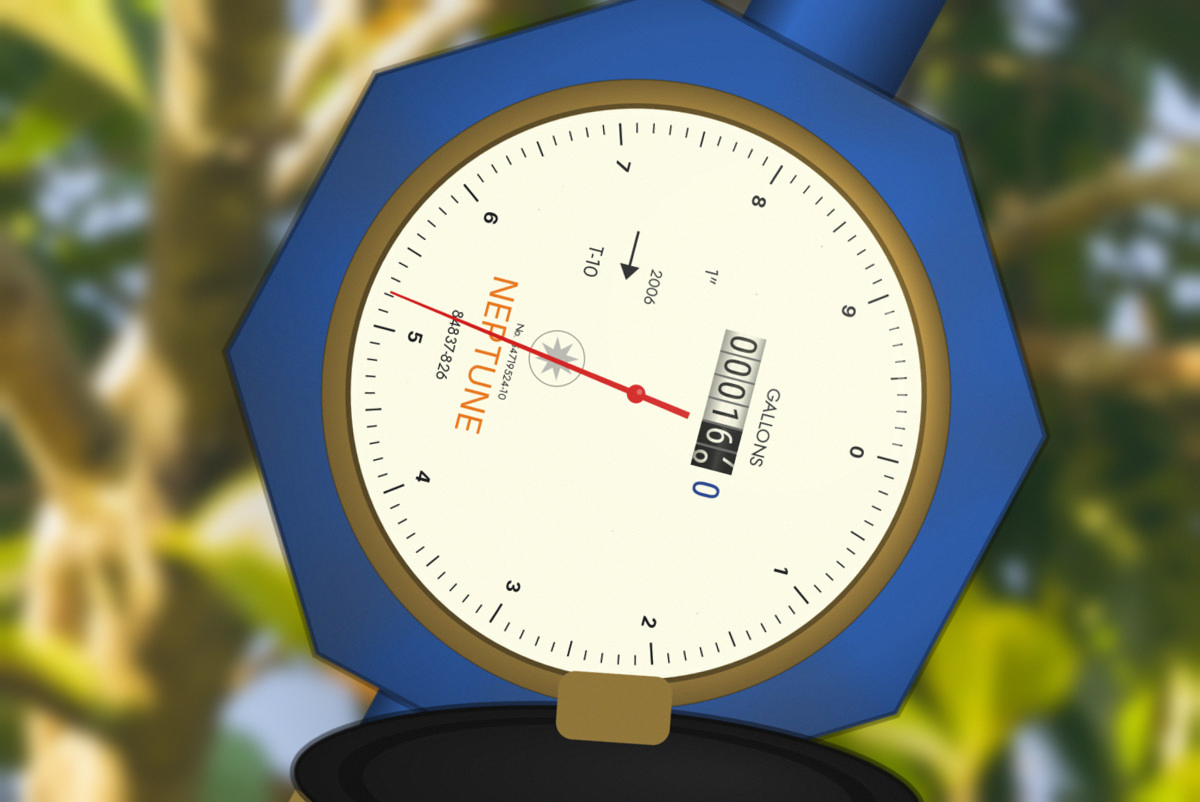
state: 1675.2 gal
